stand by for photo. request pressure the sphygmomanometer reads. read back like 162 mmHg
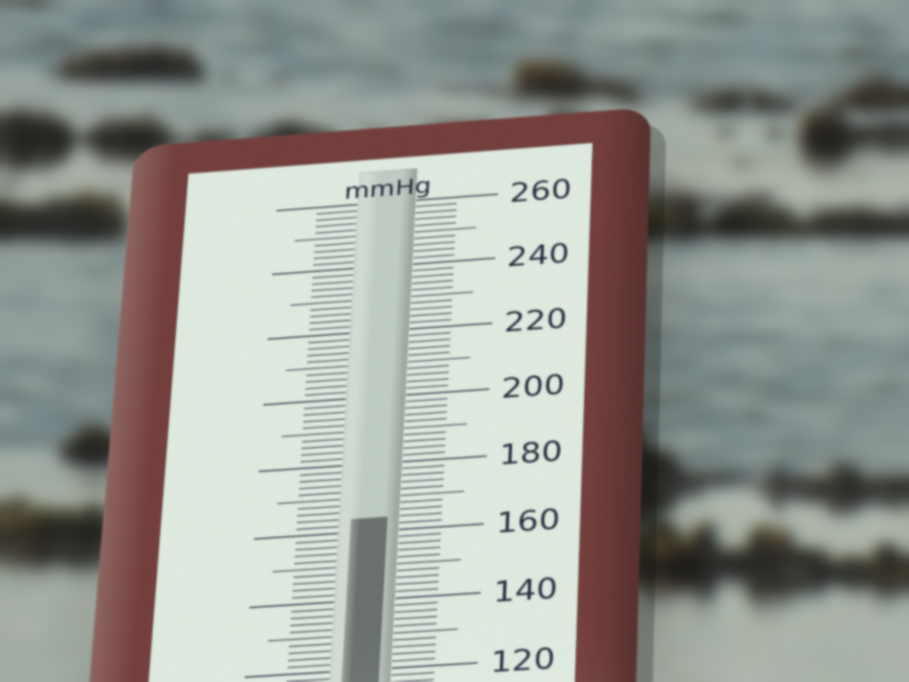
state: 164 mmHg
